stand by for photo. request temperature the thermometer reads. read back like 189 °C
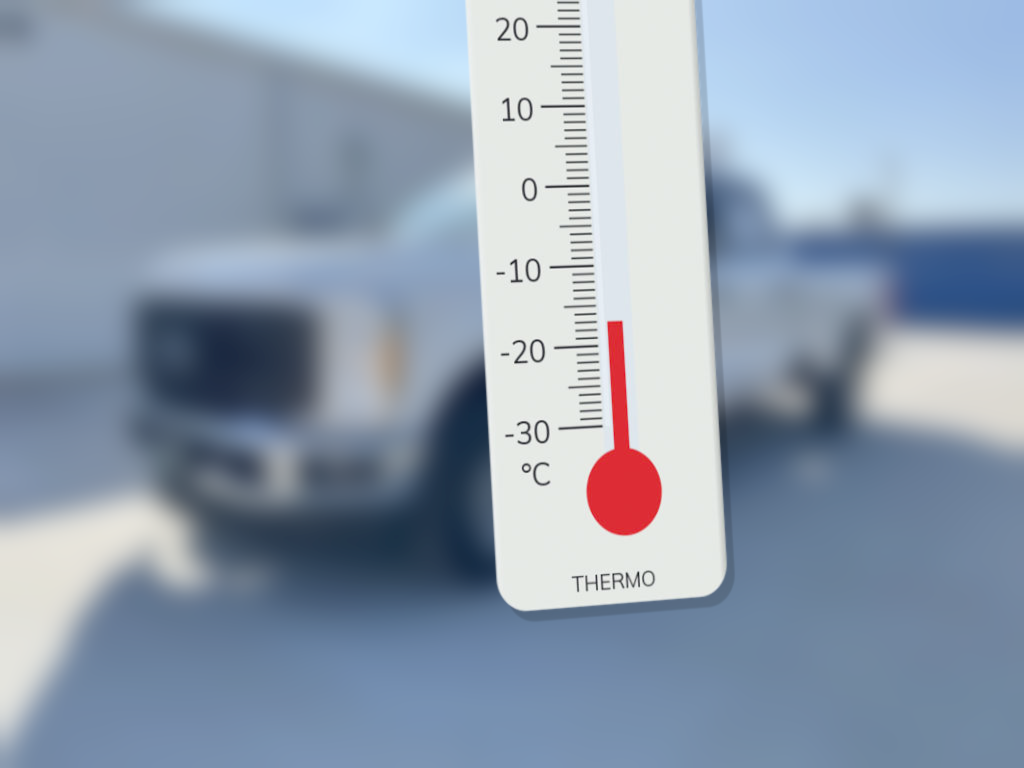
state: -17 °C
